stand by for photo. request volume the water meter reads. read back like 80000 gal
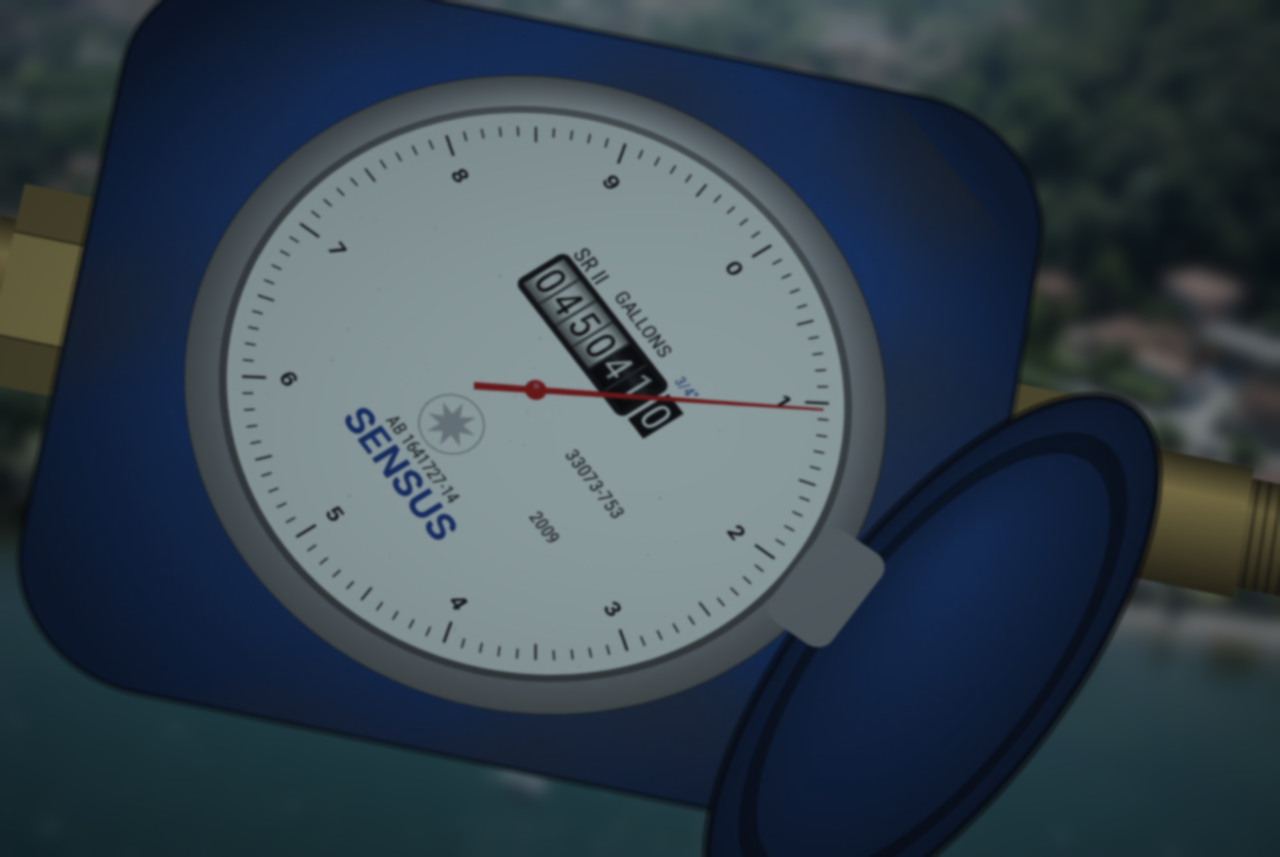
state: 450411.0 gal
